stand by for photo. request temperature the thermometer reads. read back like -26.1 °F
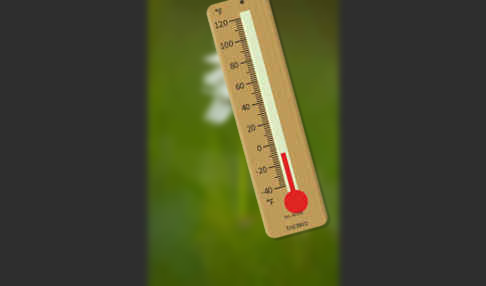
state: -10 °F
